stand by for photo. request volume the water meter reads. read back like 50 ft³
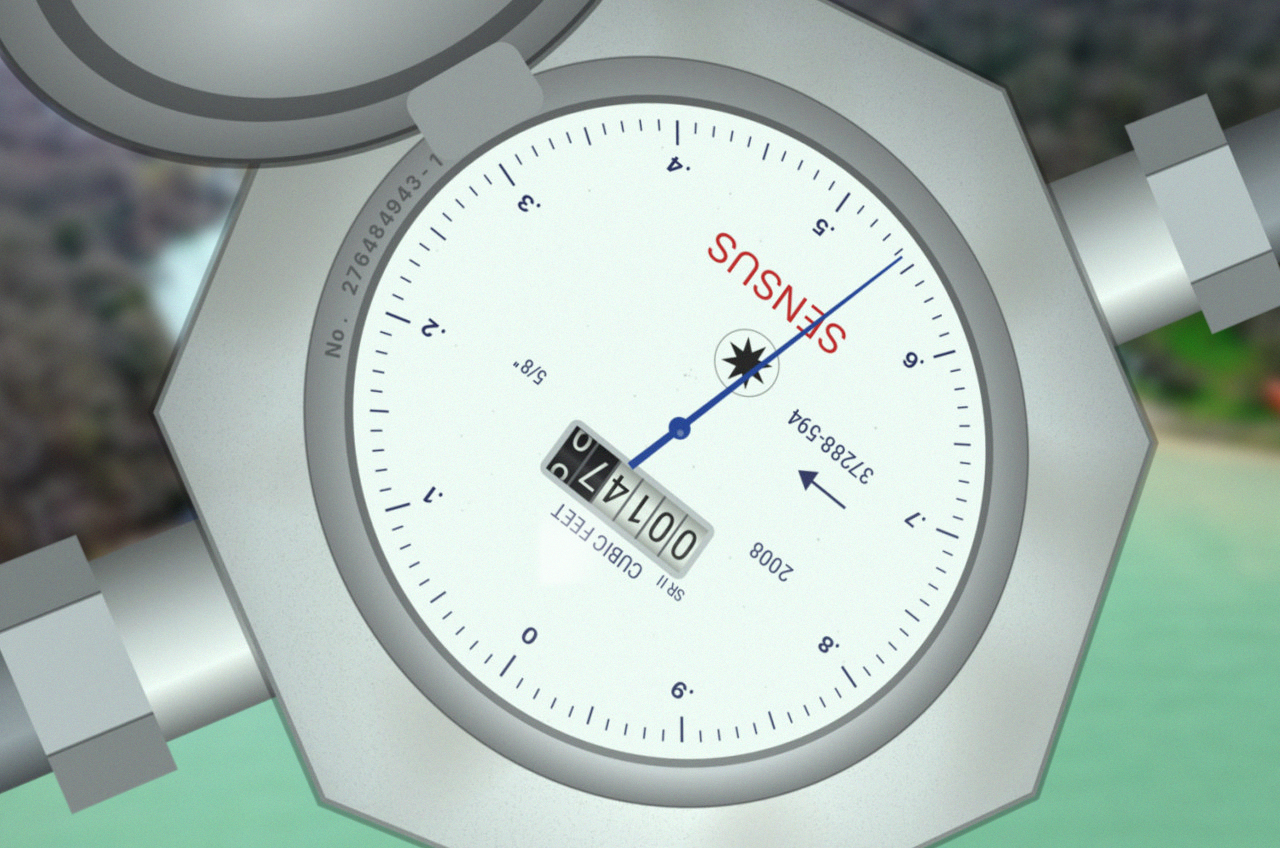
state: 1478.54 ft³
